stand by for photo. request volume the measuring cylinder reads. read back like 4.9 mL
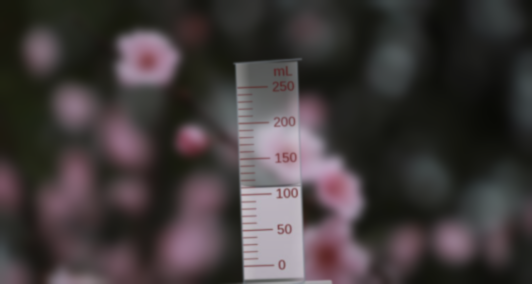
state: 110 mL
